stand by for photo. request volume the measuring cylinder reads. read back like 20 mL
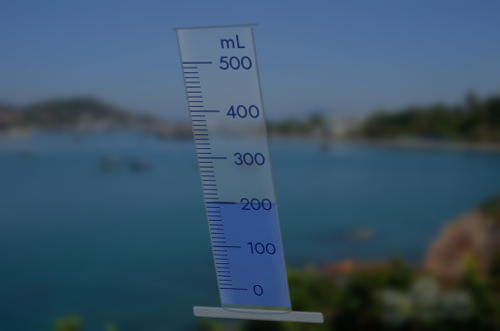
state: 200 mL
